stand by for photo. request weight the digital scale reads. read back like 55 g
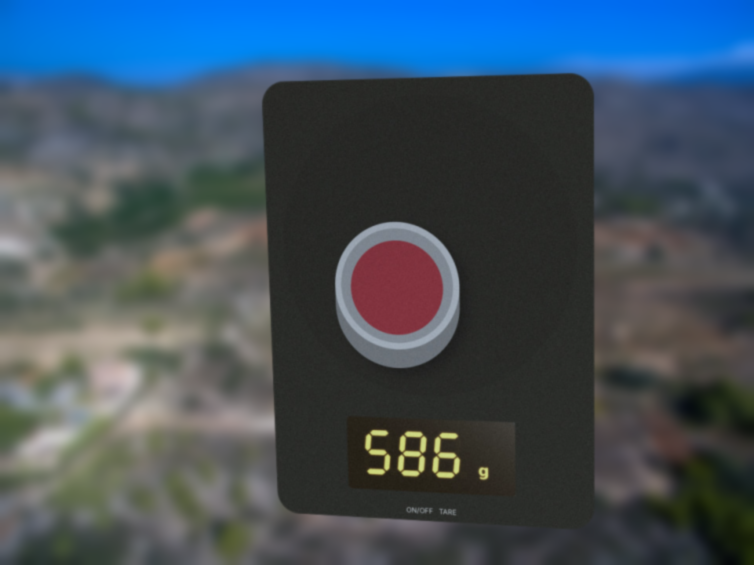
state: 586 g
